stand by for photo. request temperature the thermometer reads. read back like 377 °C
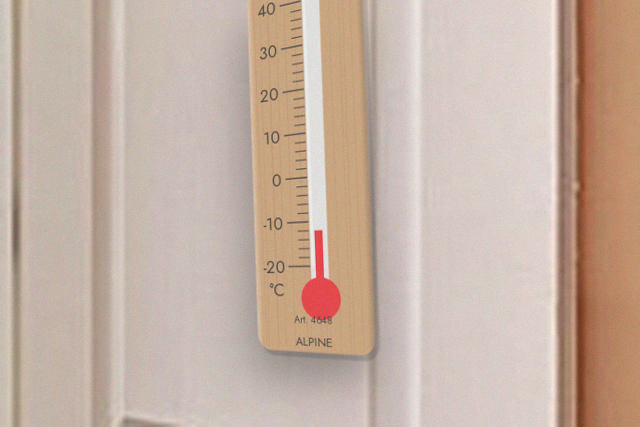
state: -12 °C
